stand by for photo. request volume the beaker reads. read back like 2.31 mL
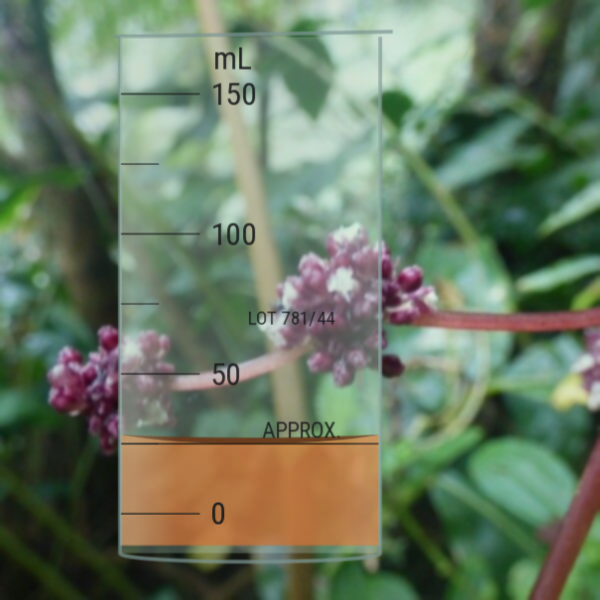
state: 25 mL
